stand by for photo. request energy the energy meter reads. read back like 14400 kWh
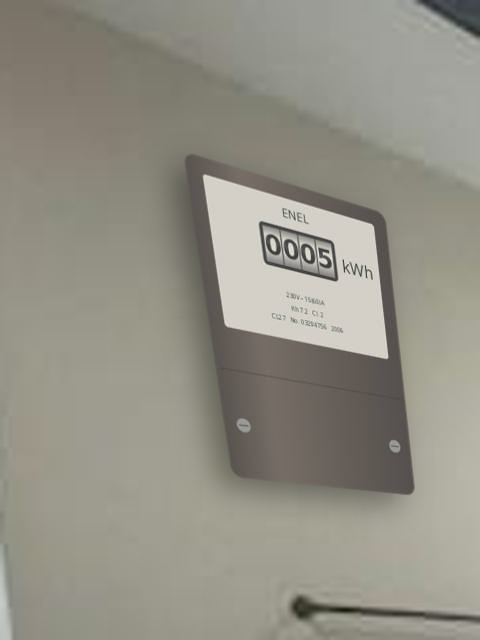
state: 5 kWh
